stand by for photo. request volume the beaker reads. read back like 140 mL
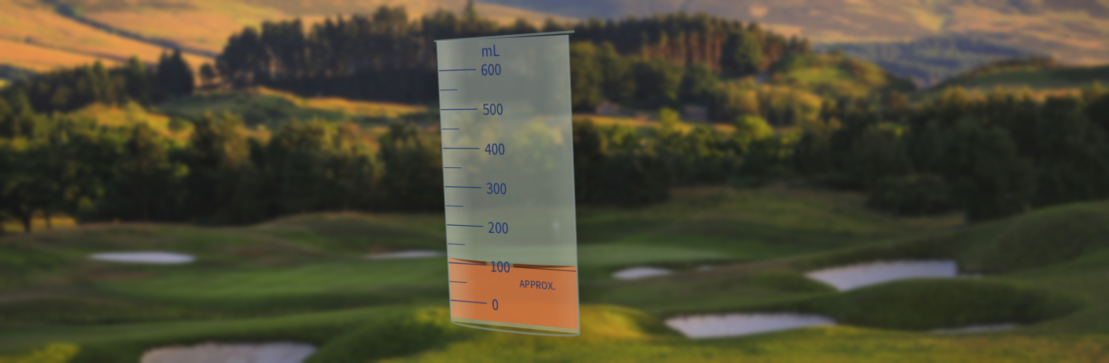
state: 100 mL
